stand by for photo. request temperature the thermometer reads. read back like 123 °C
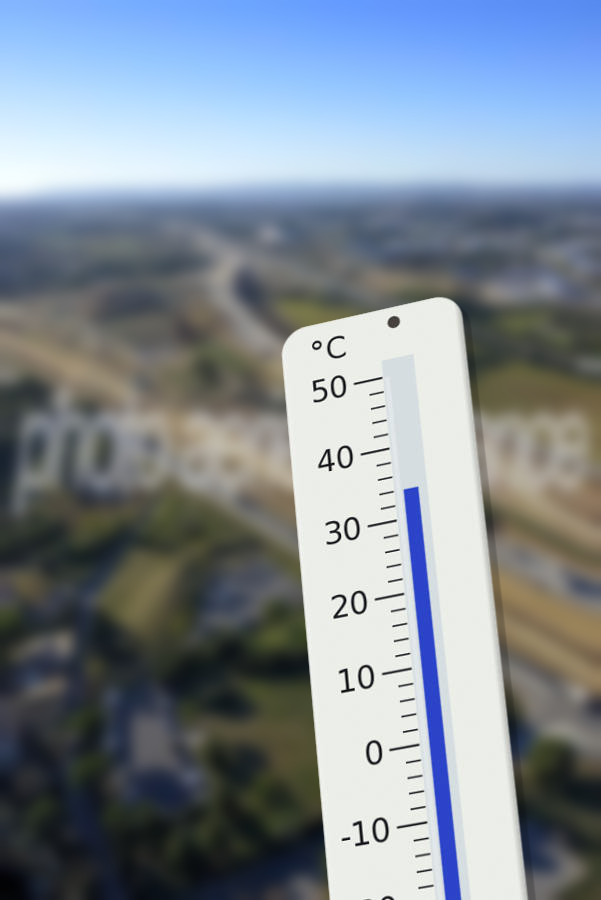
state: 34 °C
